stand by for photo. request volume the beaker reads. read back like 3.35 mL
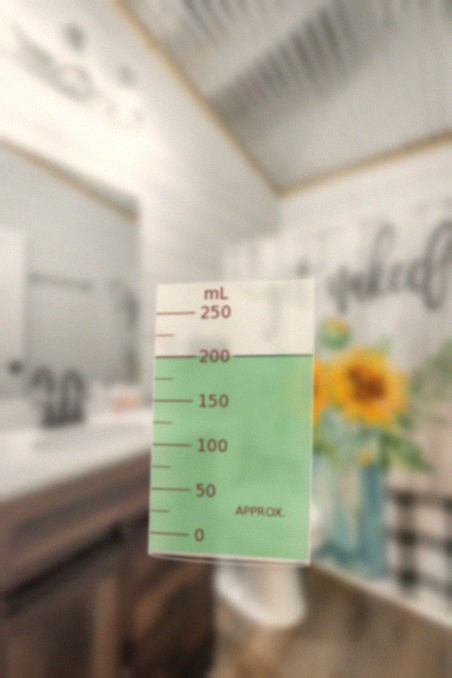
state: 200 mL
